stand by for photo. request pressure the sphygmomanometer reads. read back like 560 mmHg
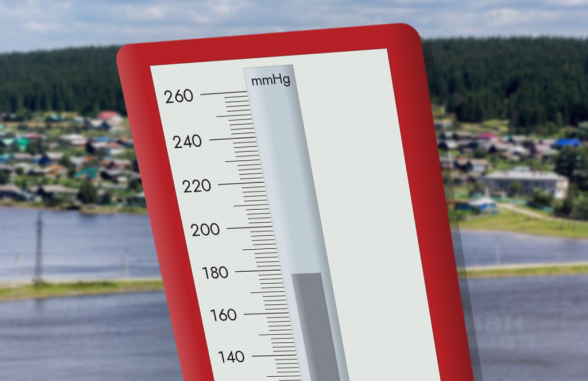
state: 178 mmHg
